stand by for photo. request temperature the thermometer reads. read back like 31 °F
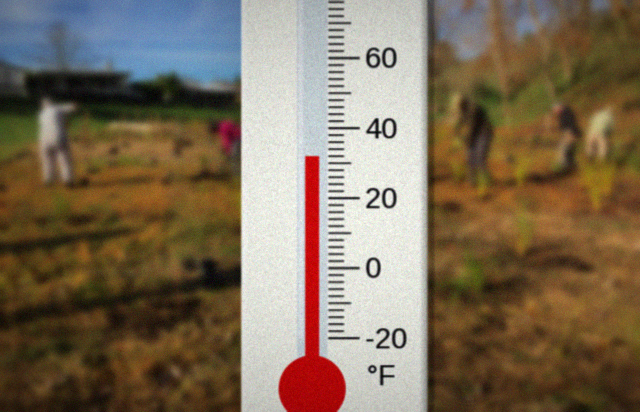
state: 32 °F
